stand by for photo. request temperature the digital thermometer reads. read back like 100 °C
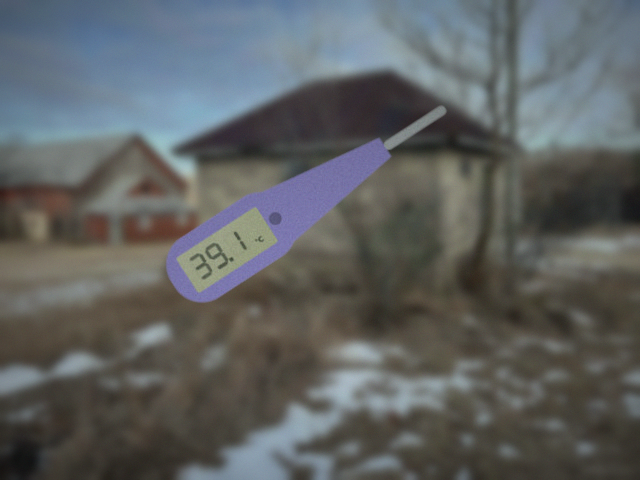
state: 39.1 °C
